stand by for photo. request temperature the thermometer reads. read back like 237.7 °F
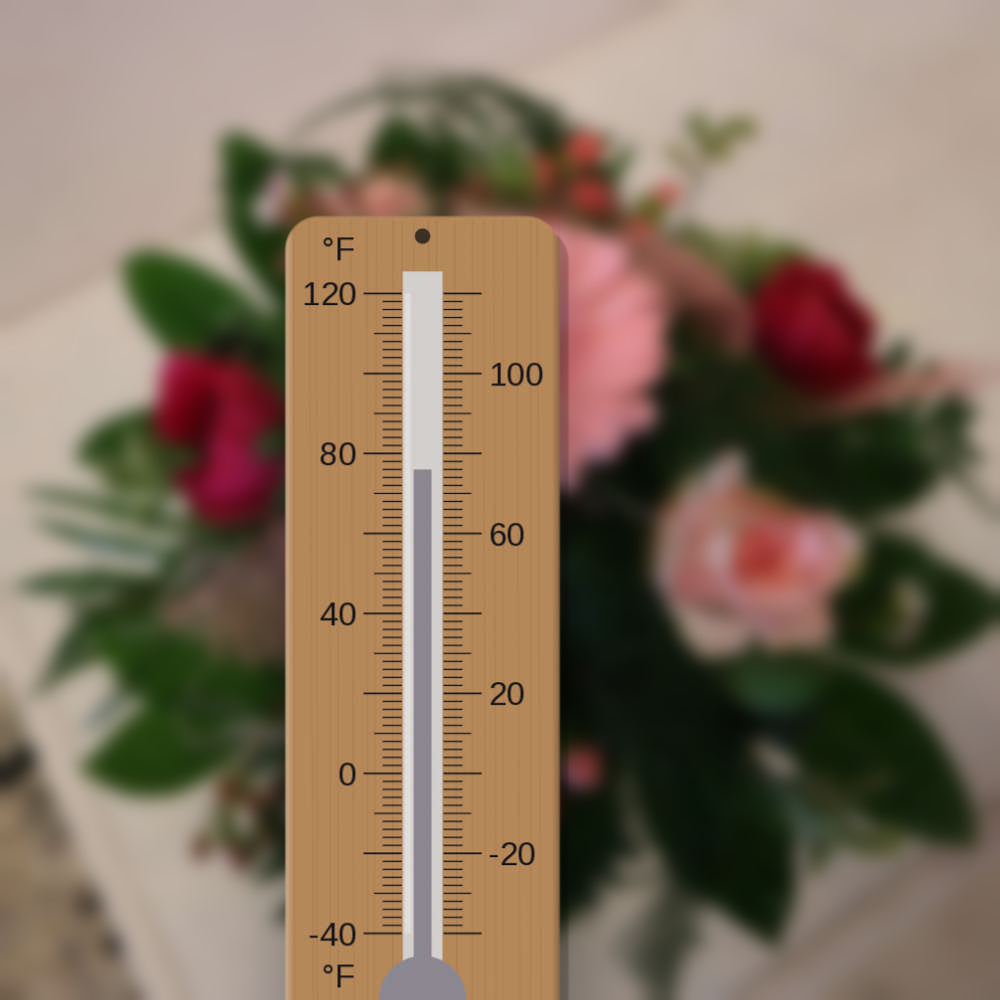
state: 76 °F
